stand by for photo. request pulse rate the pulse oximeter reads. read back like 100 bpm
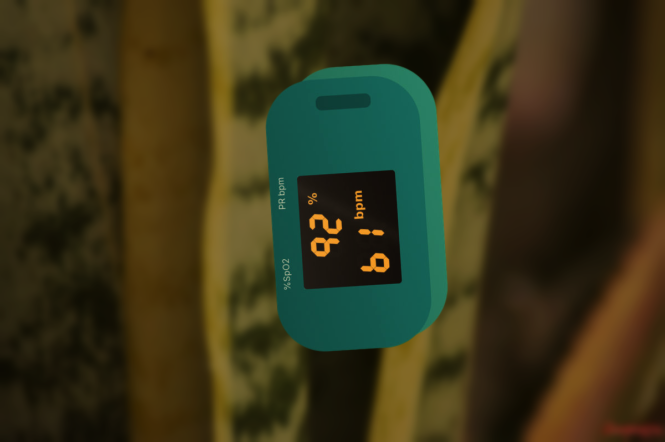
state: 61 bpm
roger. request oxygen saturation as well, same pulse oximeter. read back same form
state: 92 %
